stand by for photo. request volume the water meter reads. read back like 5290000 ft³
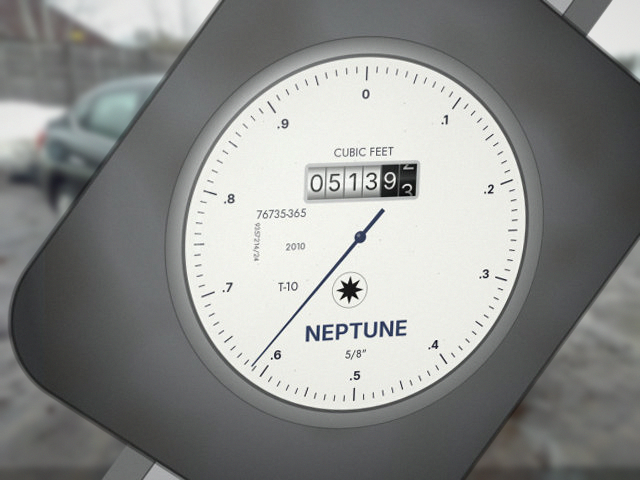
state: 51392.61 ft³
